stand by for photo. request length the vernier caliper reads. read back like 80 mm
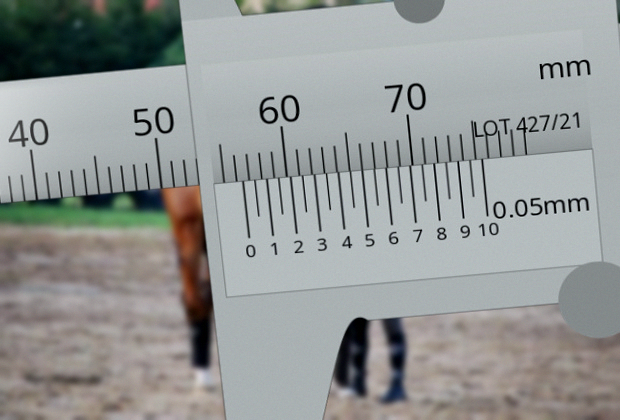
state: 56.5 mm
